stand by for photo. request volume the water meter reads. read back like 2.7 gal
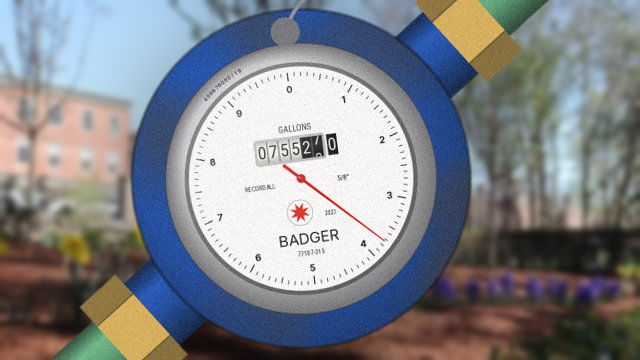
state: 755273.7 gal
